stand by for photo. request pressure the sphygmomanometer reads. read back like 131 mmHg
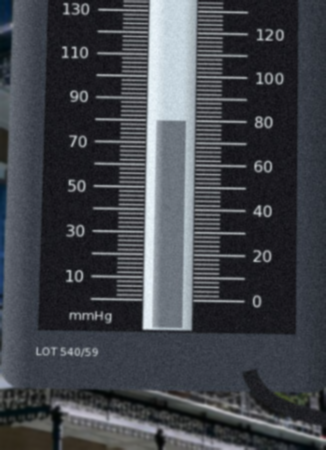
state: 80 mmHg
